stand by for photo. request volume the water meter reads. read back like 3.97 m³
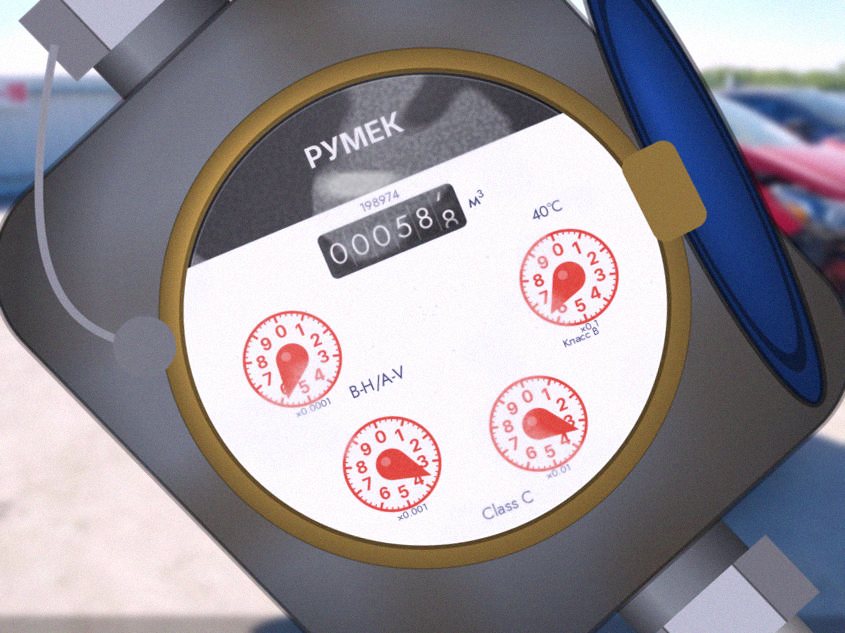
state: 587.6335 m³
